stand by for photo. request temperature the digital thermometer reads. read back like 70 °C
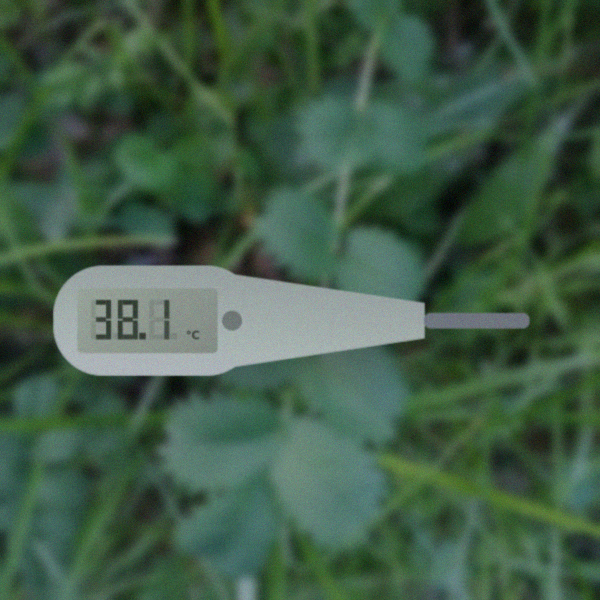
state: 38.1 °C
